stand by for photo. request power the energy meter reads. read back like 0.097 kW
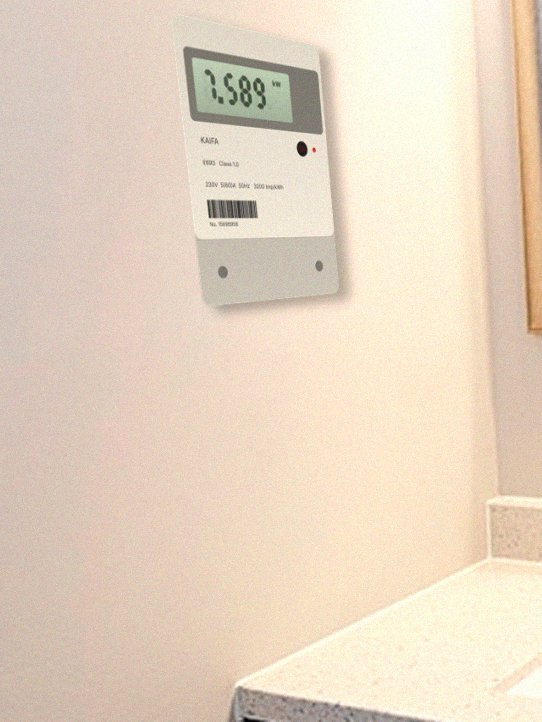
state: 7.589 kW
